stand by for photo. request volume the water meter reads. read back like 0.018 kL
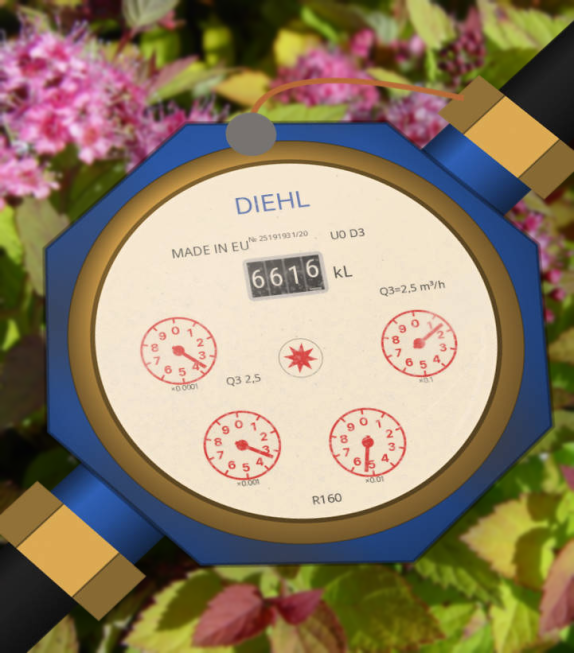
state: 6616.1533 kL
